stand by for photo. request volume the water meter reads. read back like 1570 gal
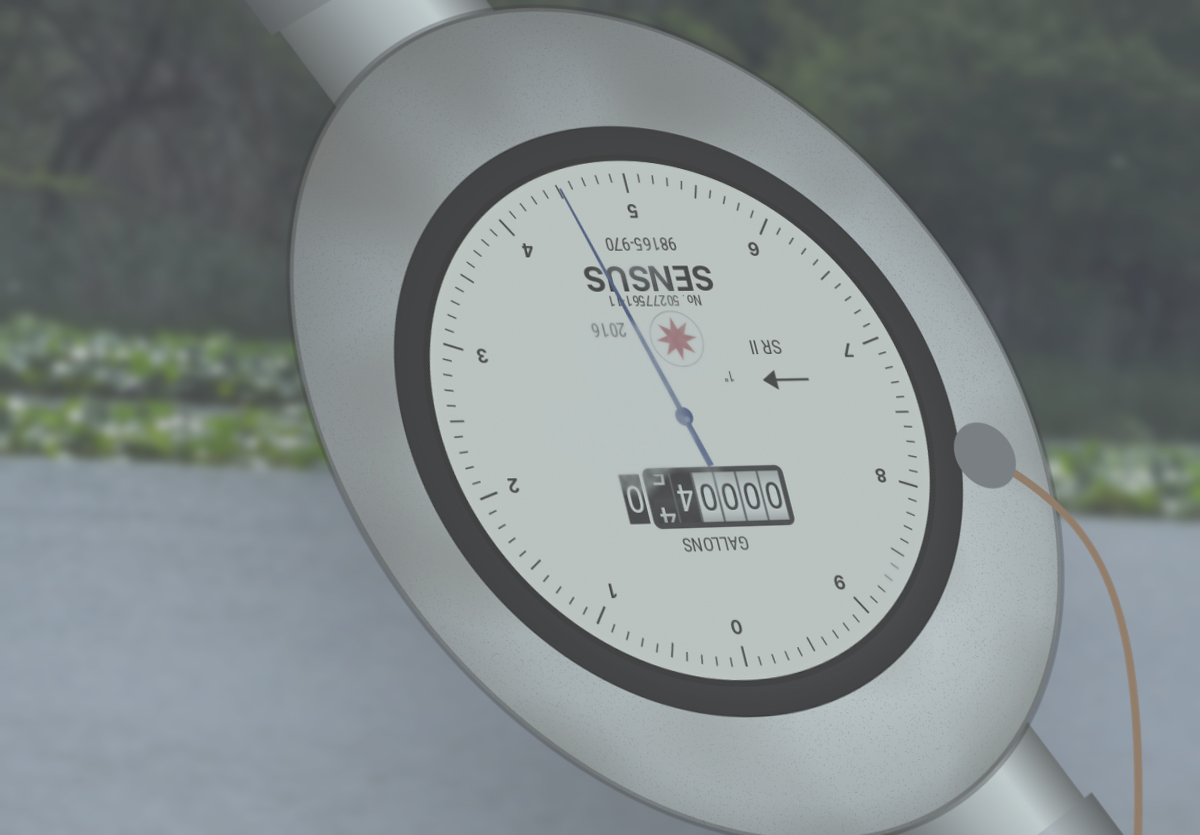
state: 444.5 gal
